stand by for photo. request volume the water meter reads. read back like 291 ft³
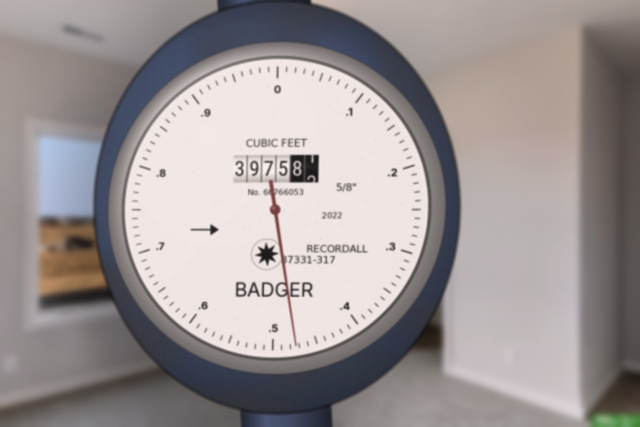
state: 397581.47 ft³
